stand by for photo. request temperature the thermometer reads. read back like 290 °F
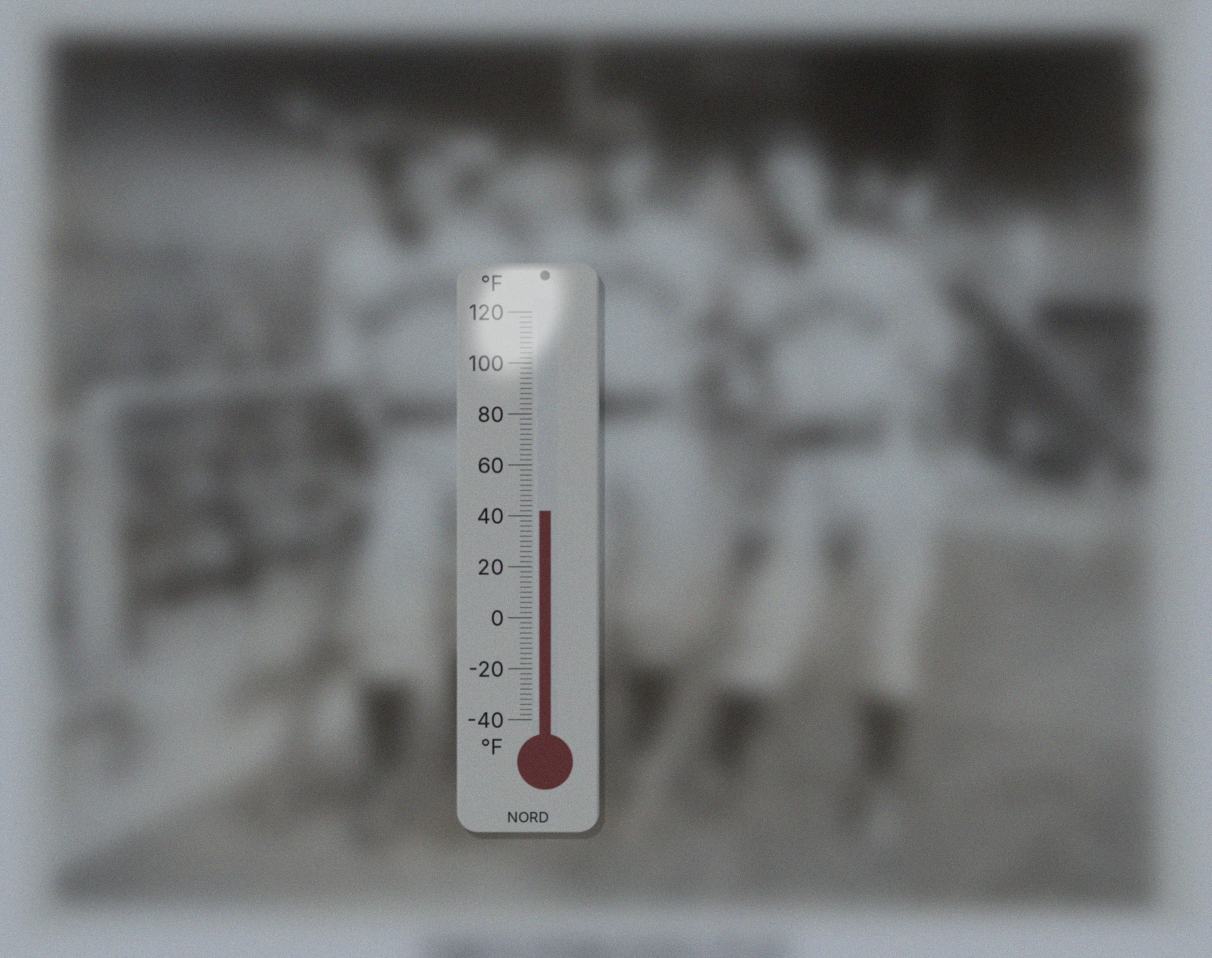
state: 42 °F
